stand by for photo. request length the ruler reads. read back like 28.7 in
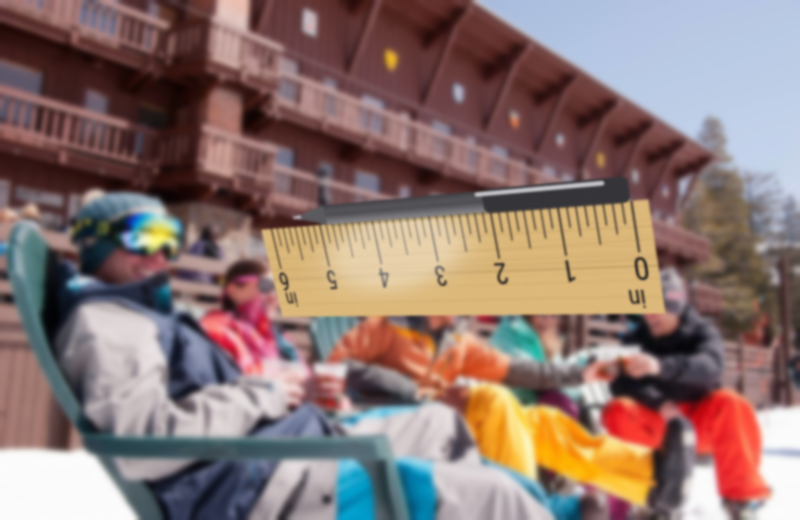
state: 5.5 in
